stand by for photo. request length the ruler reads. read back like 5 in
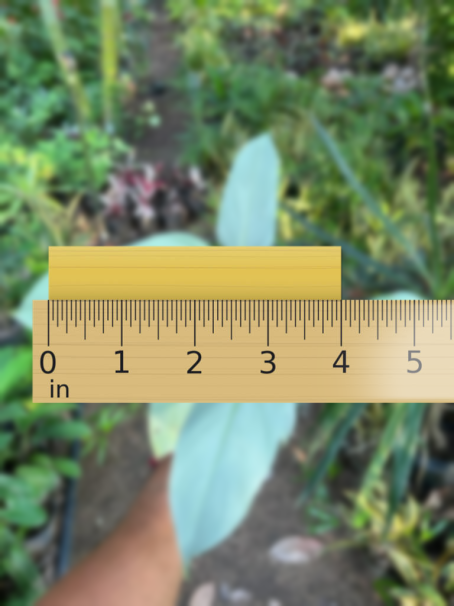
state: 4 in
